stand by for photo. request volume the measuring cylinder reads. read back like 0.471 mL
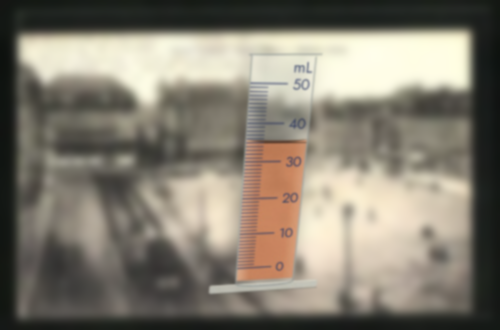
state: 35 mL
